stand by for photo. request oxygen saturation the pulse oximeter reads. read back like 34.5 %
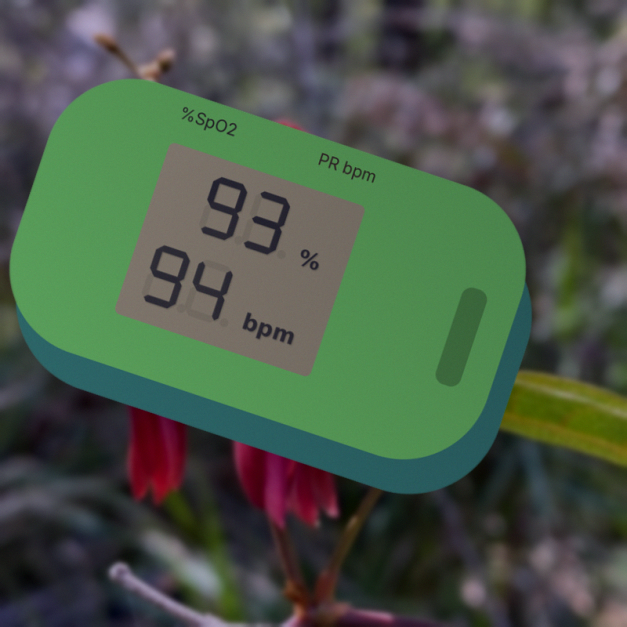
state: 93 %
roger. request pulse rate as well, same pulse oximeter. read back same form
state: 94 bpm
